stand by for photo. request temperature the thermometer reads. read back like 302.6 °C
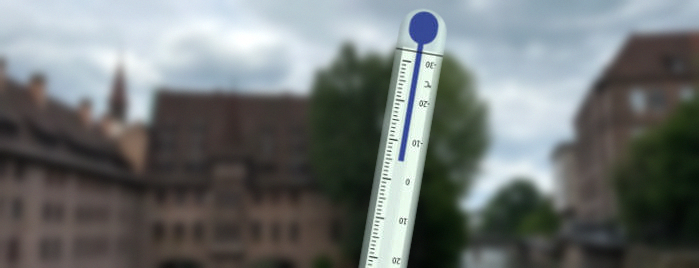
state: -5 °C
